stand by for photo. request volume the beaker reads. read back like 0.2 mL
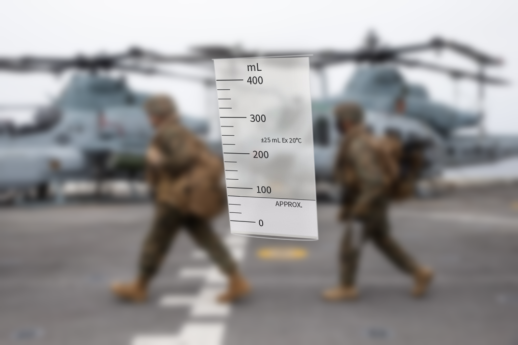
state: 75 mL
